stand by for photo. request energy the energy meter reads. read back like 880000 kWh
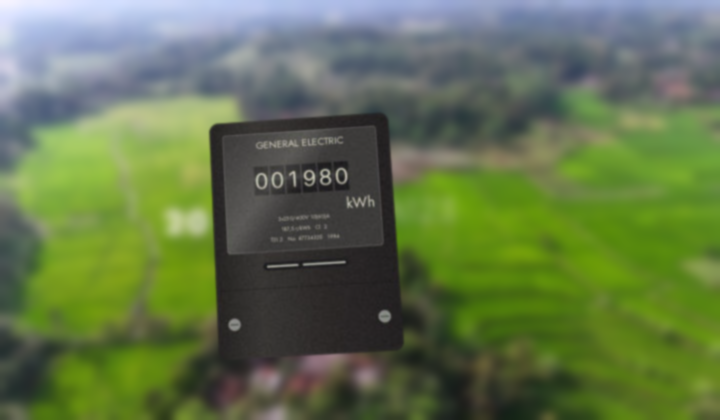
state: 1980 kWh
